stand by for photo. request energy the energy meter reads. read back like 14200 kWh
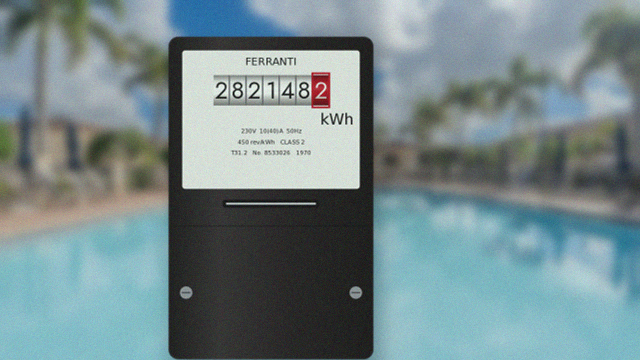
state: 282148.2 kWh
